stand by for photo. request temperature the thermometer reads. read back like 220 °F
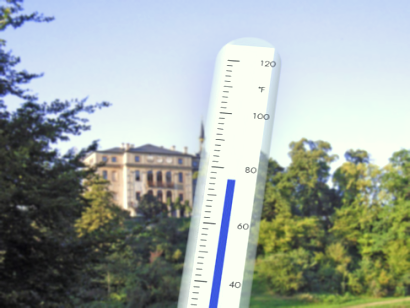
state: 76 °F
